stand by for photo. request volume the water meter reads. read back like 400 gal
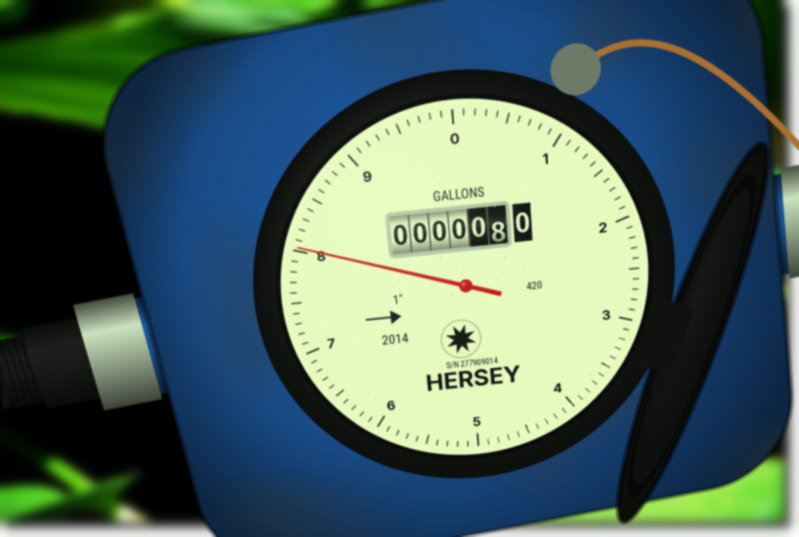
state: 78.0 gal
